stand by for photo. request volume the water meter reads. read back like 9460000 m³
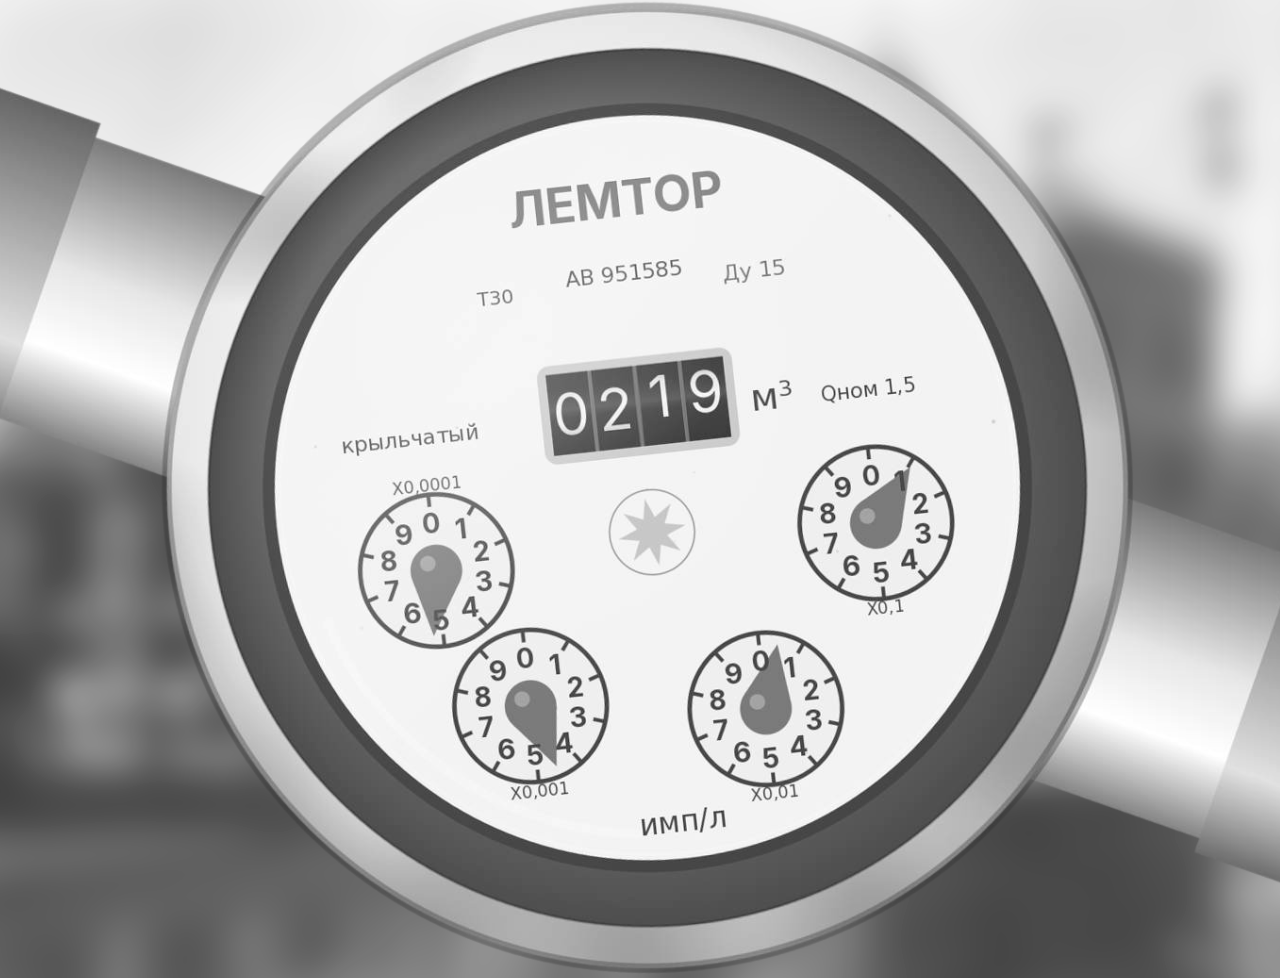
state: 219.1045 m³
